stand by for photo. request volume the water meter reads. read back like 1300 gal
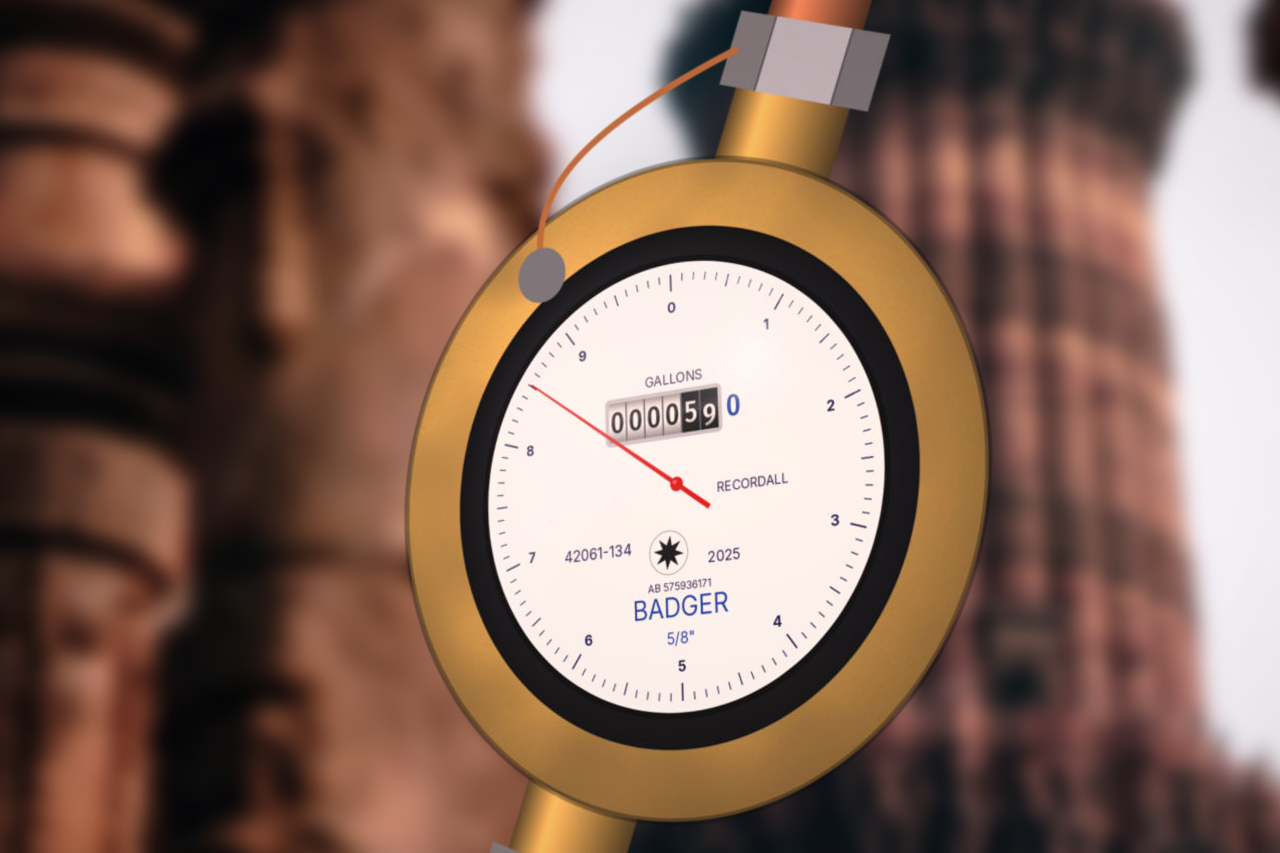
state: 588.5 gal
